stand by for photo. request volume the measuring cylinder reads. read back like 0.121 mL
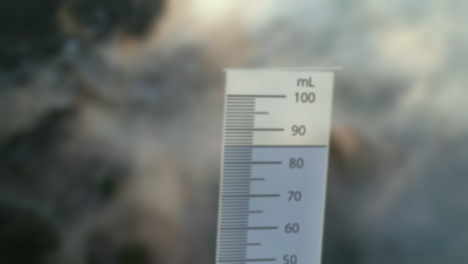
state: 85 mL
